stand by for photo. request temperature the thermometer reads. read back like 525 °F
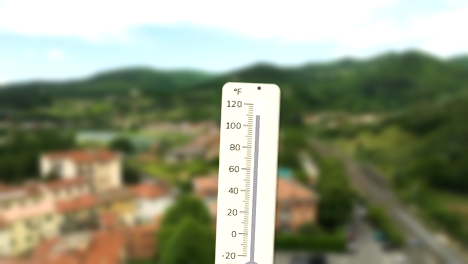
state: 110 °F
